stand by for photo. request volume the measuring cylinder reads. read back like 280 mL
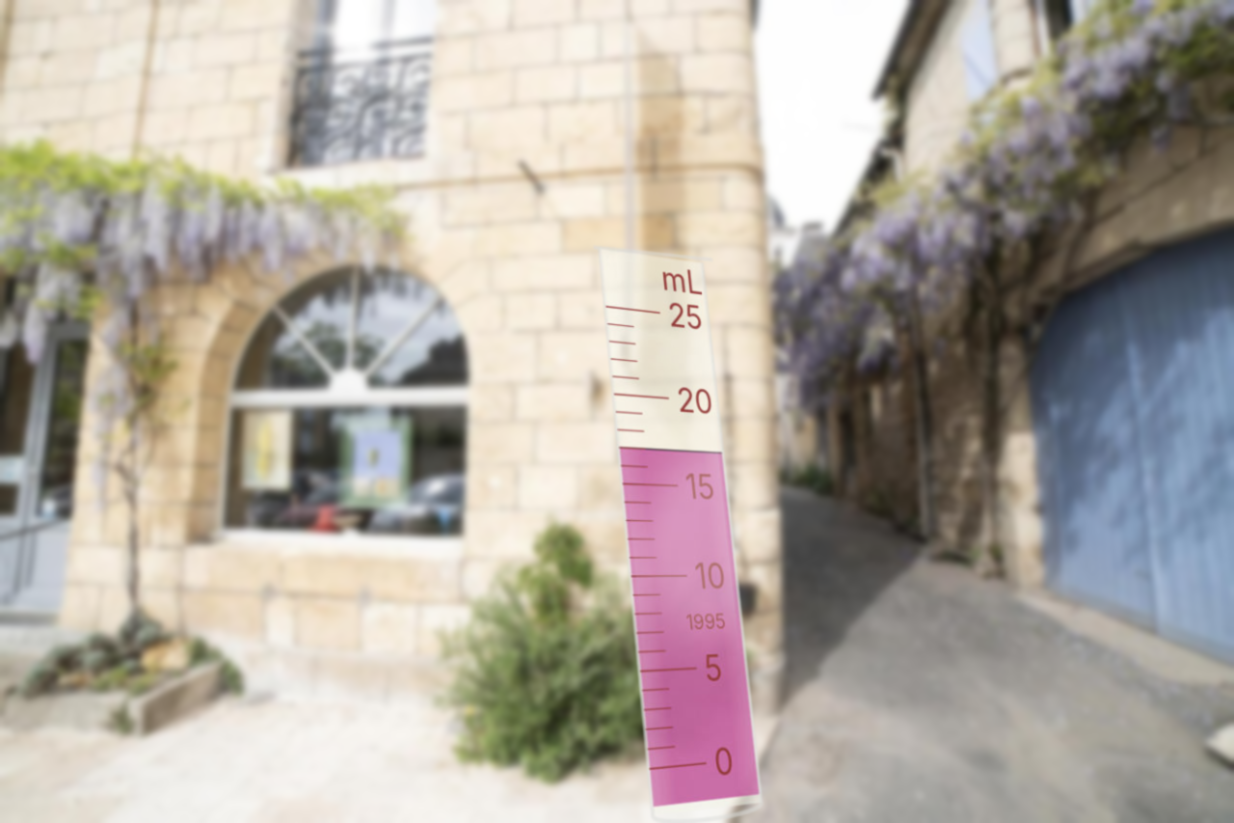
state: 17 mL
